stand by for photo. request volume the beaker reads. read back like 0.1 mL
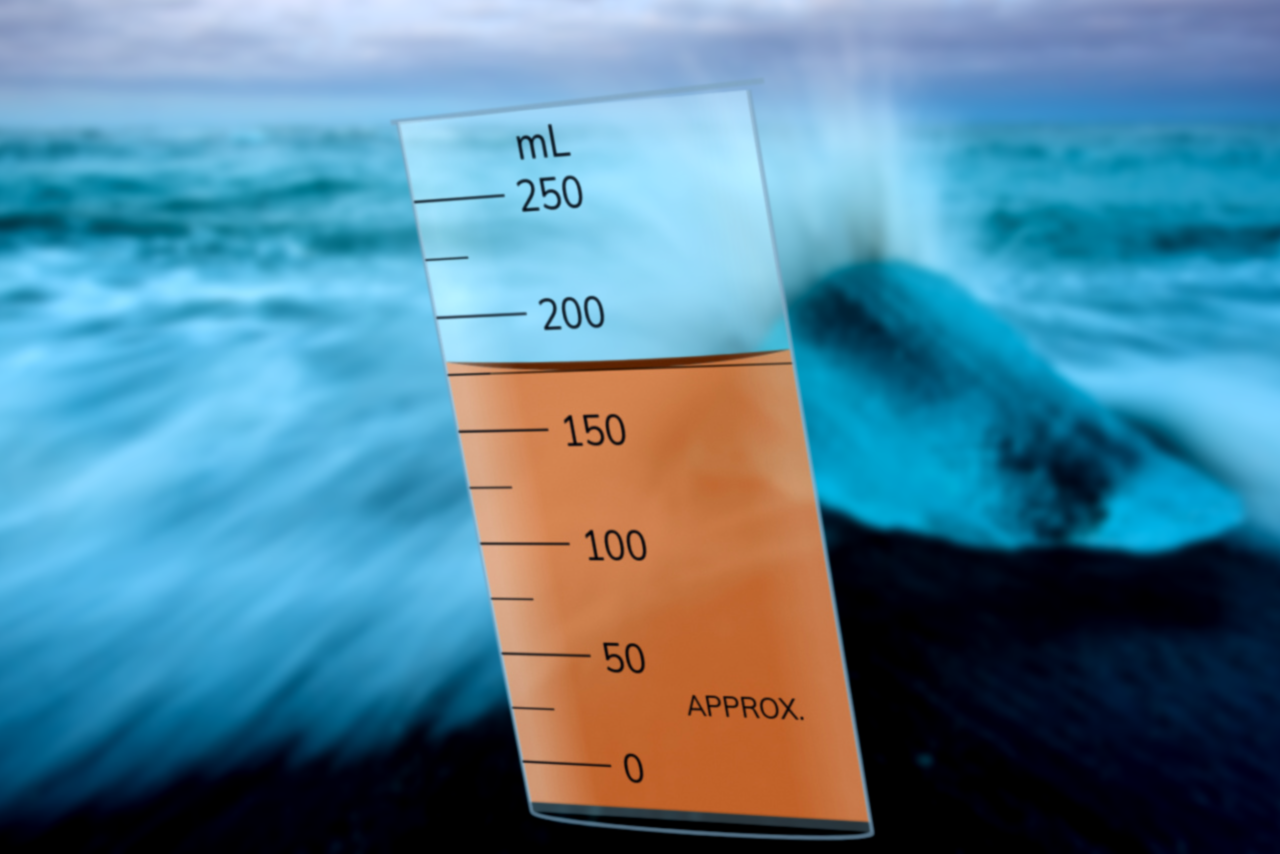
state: 175 mL
